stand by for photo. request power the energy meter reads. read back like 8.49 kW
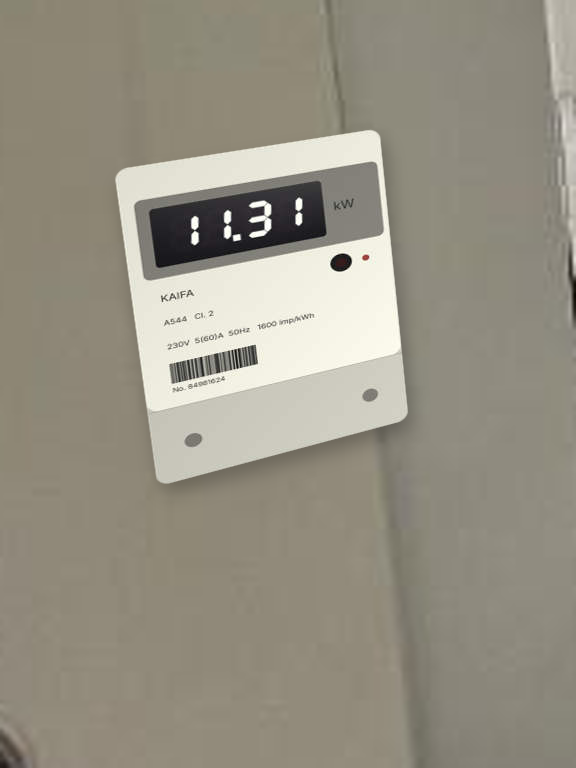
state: 11.31 kW
